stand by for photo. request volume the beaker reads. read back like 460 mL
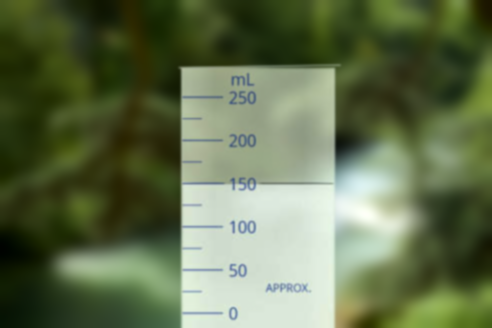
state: 150 mL
